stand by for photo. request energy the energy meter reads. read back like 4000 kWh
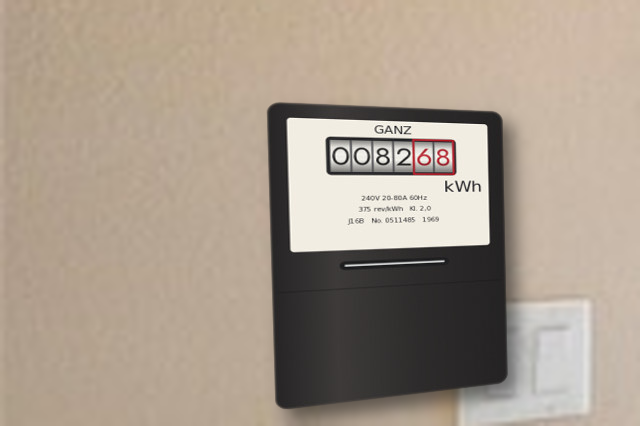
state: 82.68 kWh
